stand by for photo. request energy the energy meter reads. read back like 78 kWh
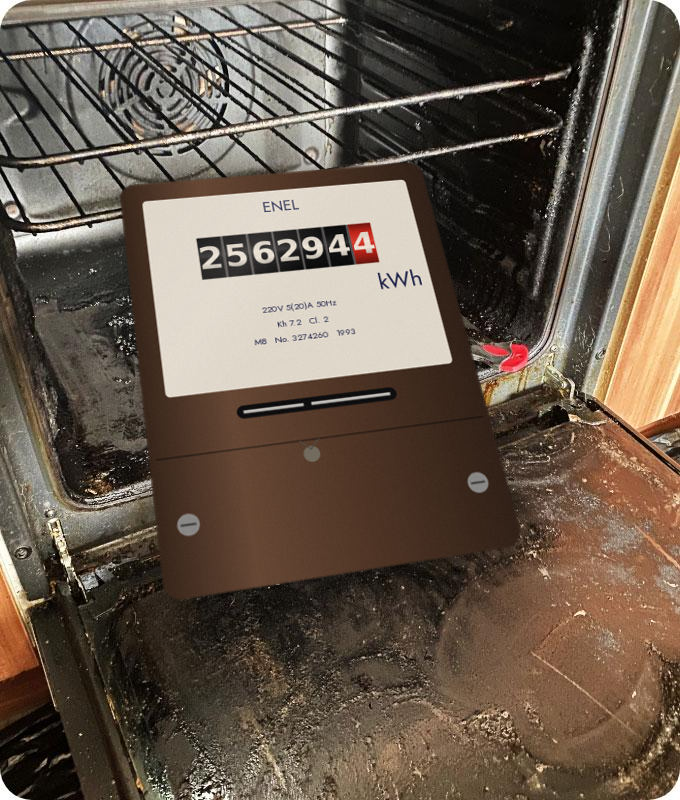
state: 256294.4 kWh
